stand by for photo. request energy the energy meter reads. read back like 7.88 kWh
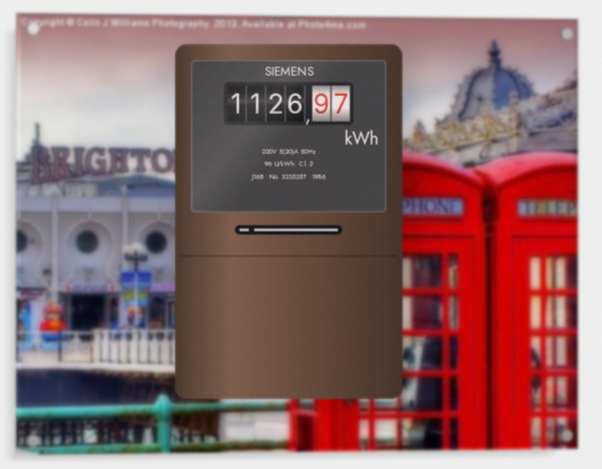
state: 1126.97 kWh
